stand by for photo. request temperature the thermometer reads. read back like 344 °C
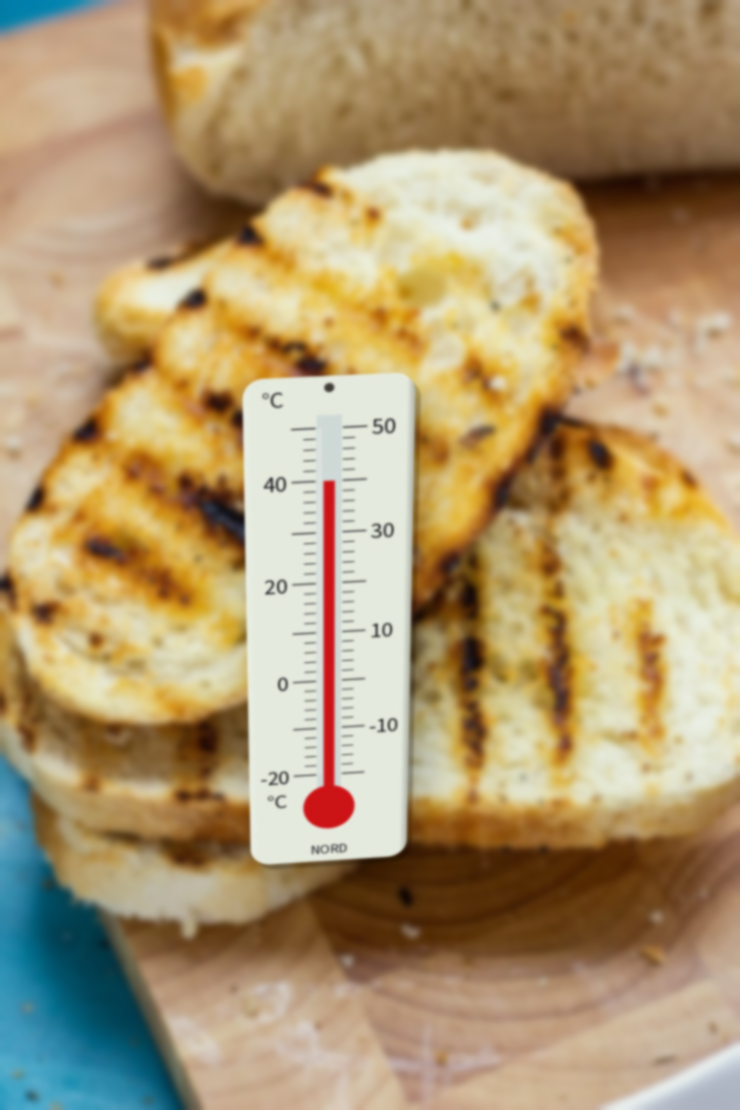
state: 40 °C
